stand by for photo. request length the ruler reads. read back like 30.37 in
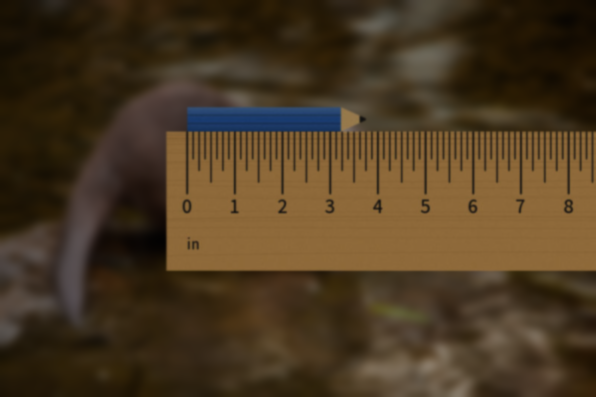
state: 3.75 in
